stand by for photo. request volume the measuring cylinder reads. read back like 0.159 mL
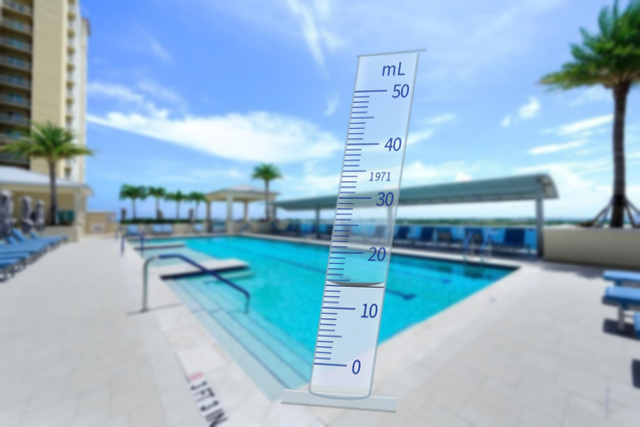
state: 14 mL
